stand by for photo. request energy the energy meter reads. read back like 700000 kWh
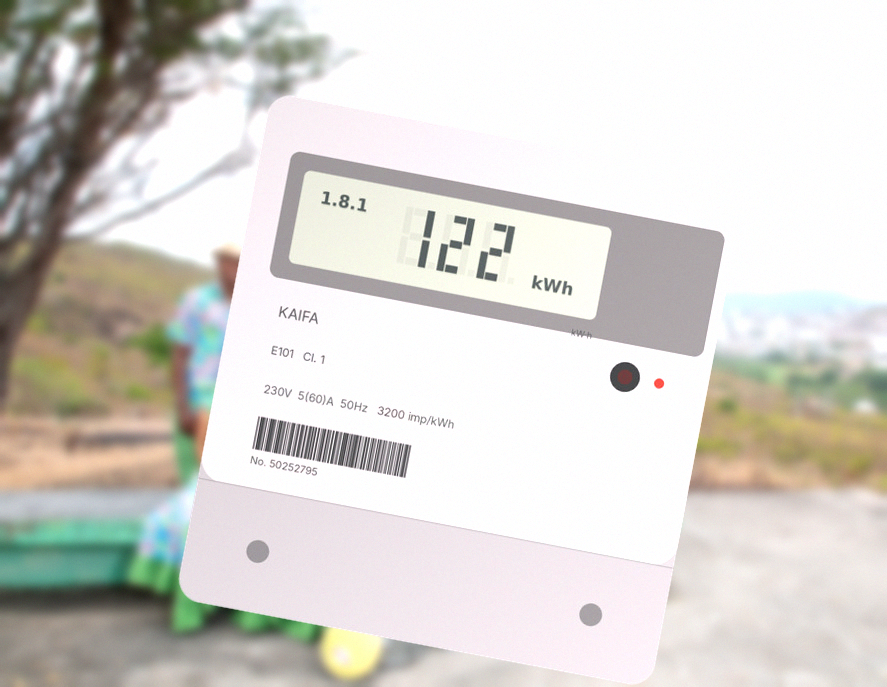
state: 122 kWh
